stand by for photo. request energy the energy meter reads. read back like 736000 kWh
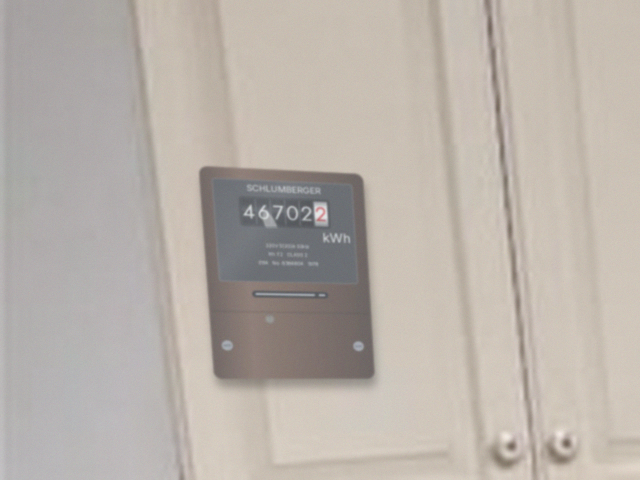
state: 46702.2 kWh
